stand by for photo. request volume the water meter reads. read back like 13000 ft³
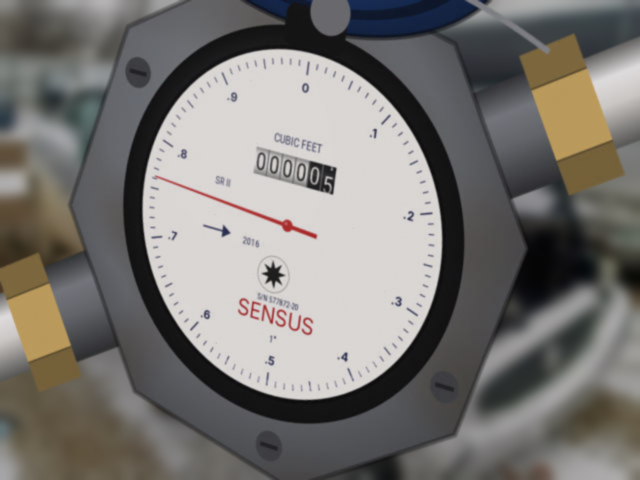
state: 4.76 ft³
